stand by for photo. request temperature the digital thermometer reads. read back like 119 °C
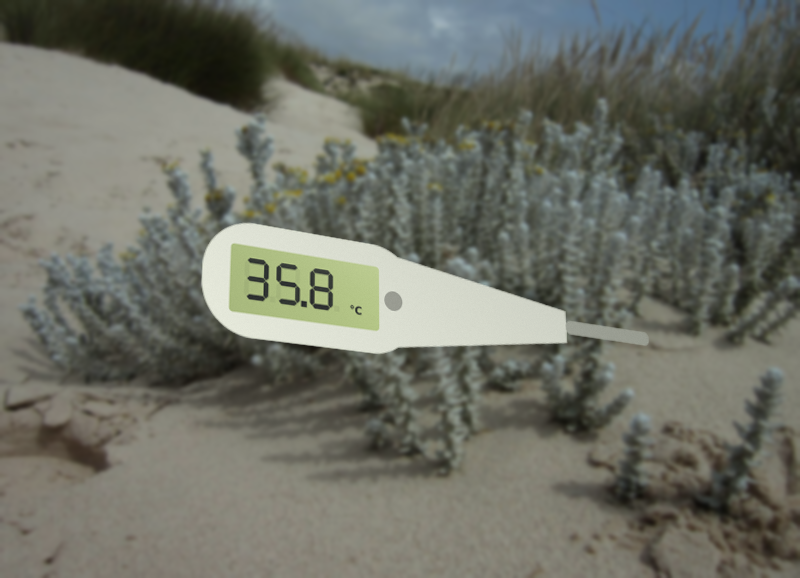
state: 35.8 °C
